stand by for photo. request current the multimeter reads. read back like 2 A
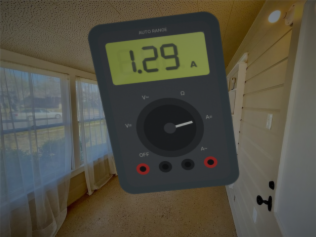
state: 1.29 A
